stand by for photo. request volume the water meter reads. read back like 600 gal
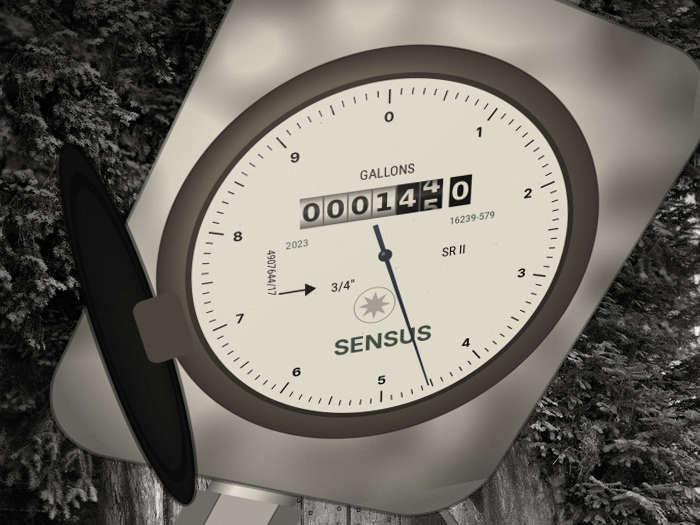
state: 1444.5 gal
